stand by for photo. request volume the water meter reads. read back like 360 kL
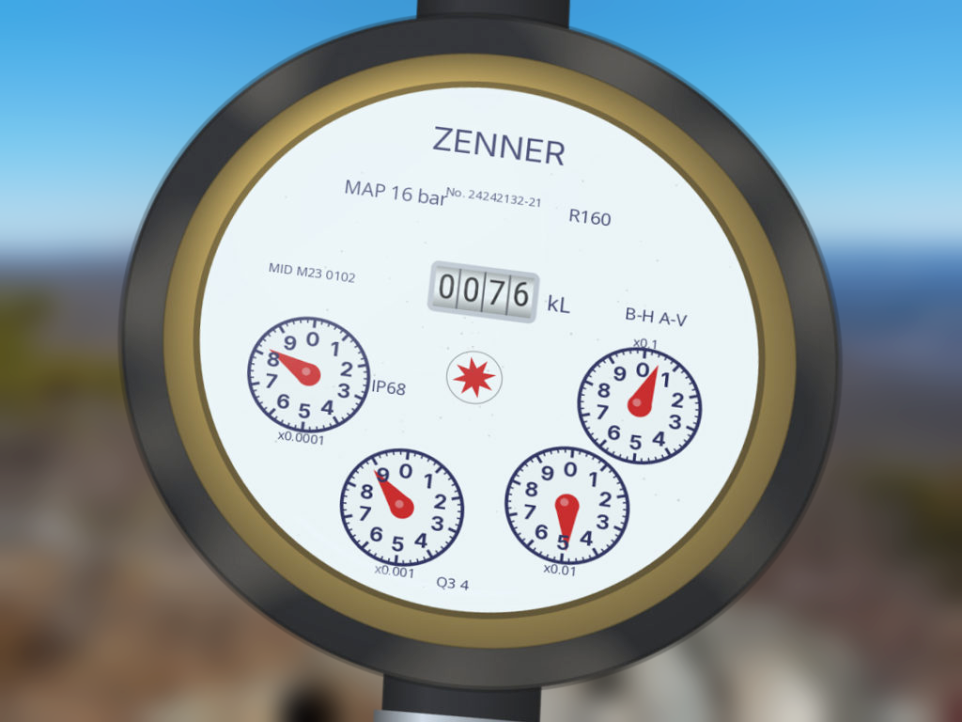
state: 76.0488 kL
